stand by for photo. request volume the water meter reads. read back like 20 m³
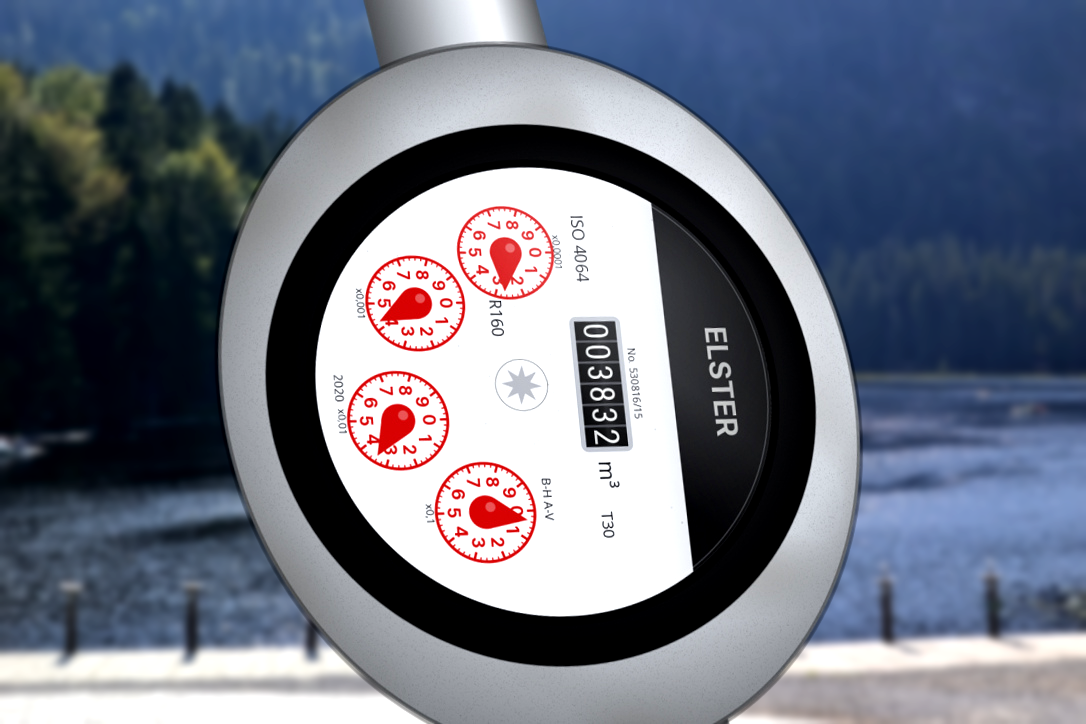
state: 3832.0342 m³
